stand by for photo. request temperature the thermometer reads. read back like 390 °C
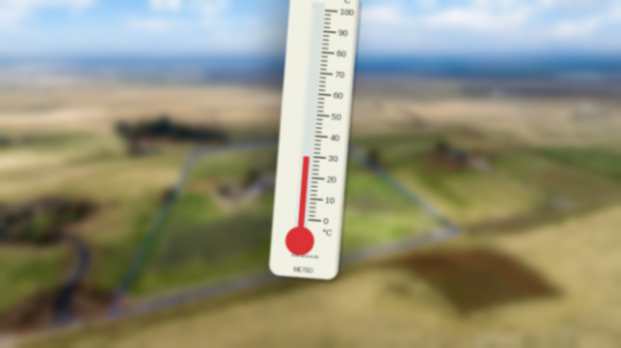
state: 30 °C
